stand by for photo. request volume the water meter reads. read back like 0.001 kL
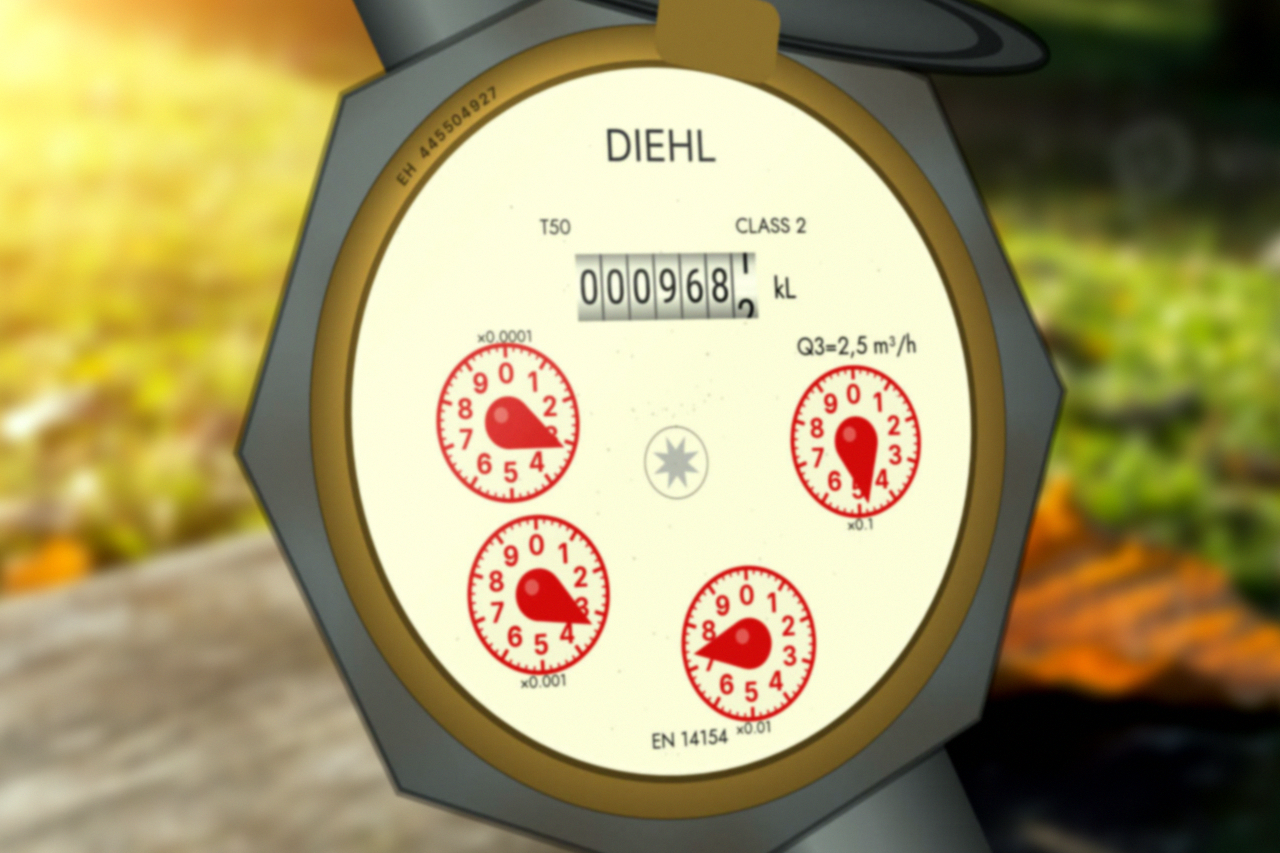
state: 9681.4733 kL
